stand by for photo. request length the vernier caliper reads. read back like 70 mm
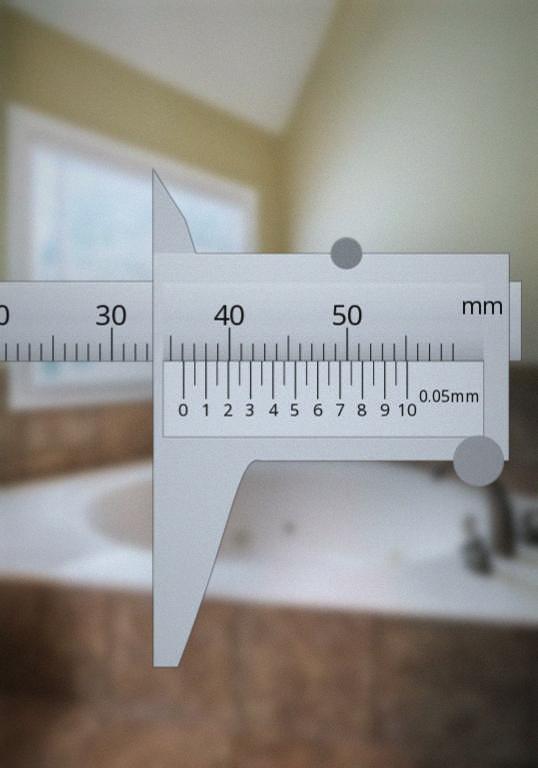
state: 36.1 mm
